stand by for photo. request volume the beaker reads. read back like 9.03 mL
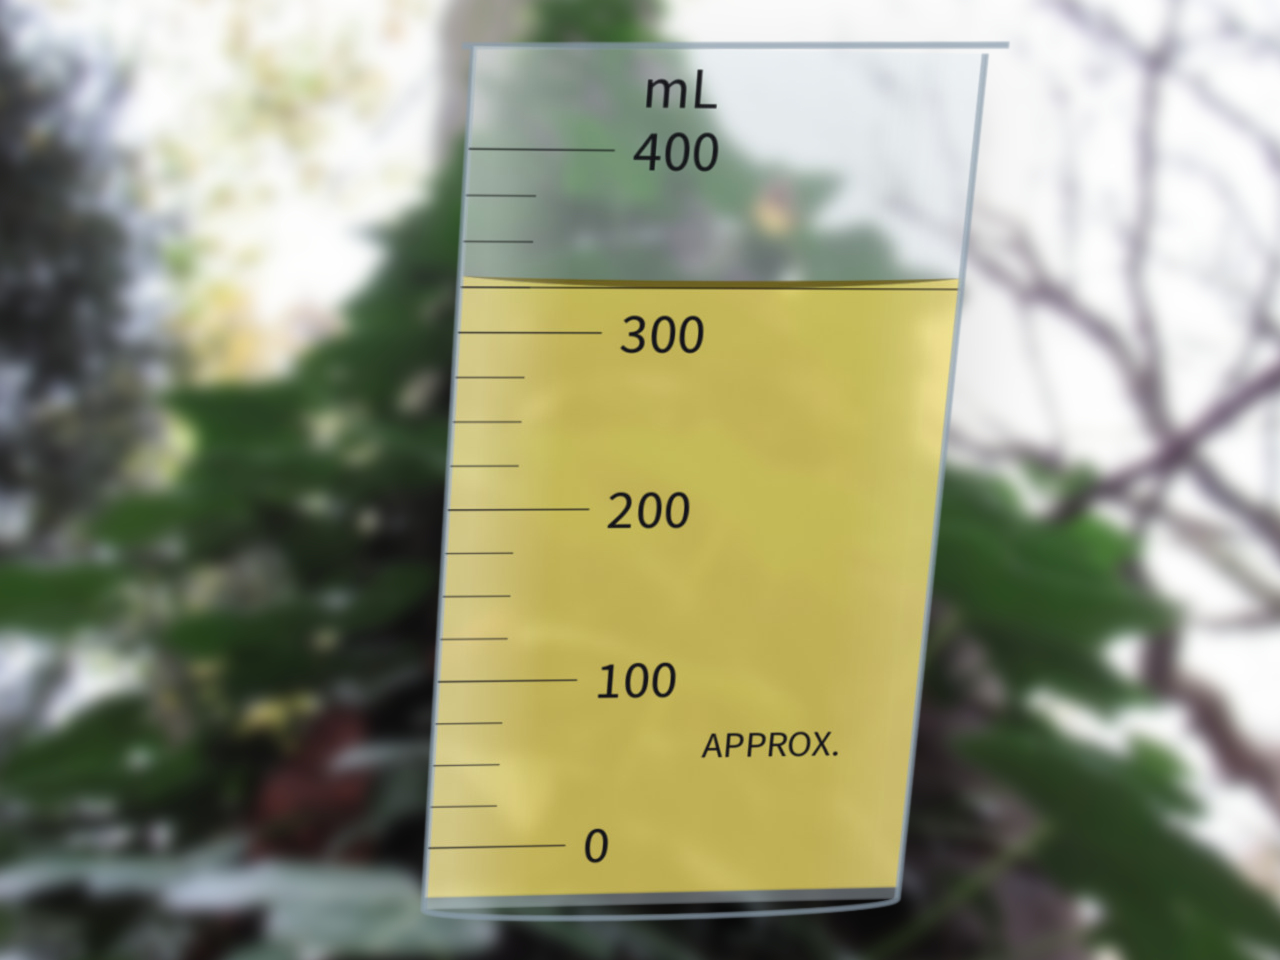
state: 325 mL
